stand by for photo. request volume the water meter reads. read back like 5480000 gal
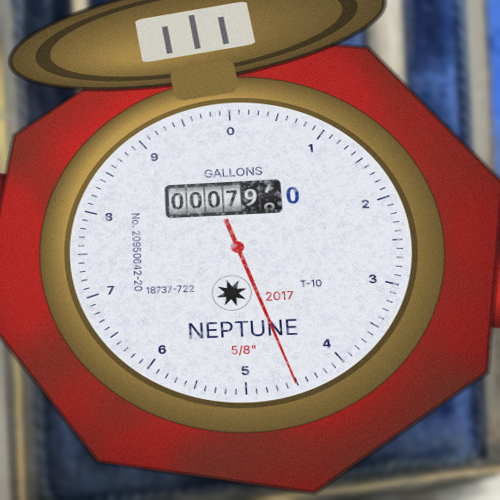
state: 7974.5 gal
